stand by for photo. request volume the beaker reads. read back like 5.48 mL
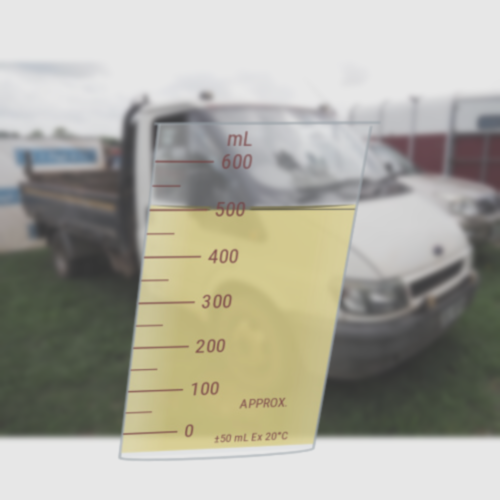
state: 500 mL
